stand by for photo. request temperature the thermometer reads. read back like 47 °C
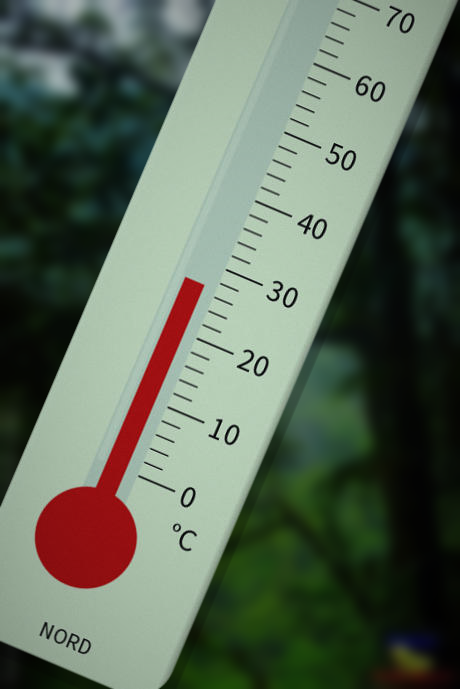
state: 27 °C
